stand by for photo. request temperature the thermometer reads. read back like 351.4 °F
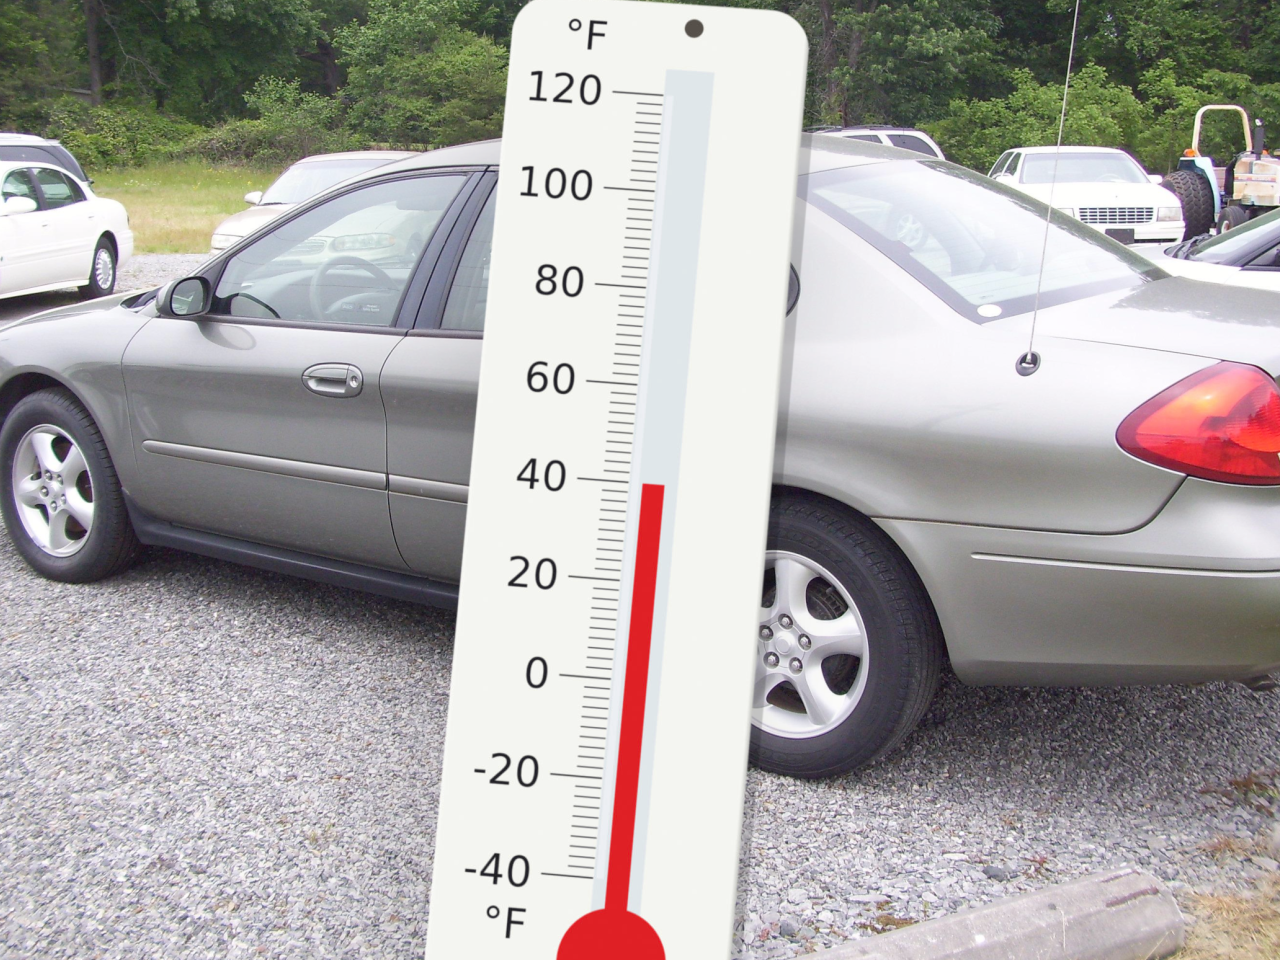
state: 40 °F
